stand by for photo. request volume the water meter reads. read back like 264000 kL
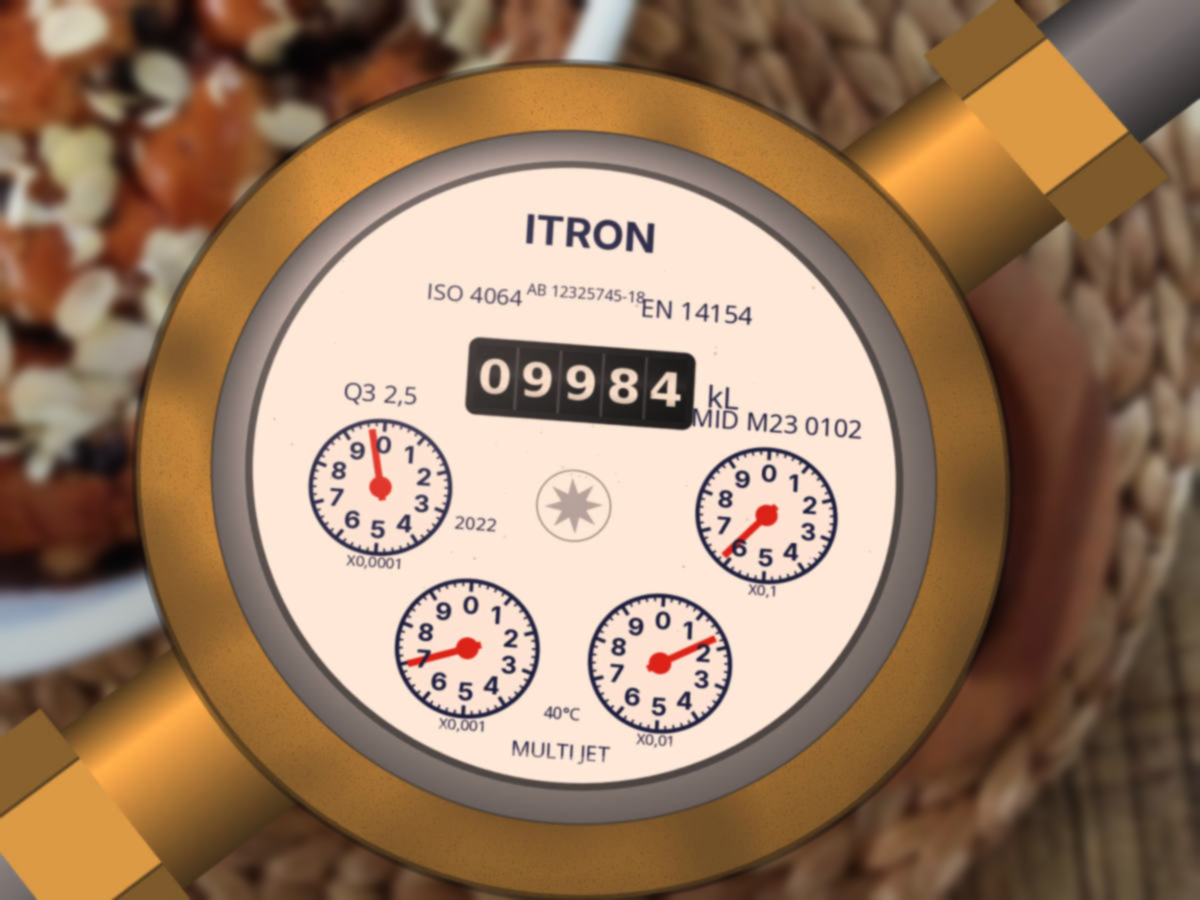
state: 9984.6169 kL
